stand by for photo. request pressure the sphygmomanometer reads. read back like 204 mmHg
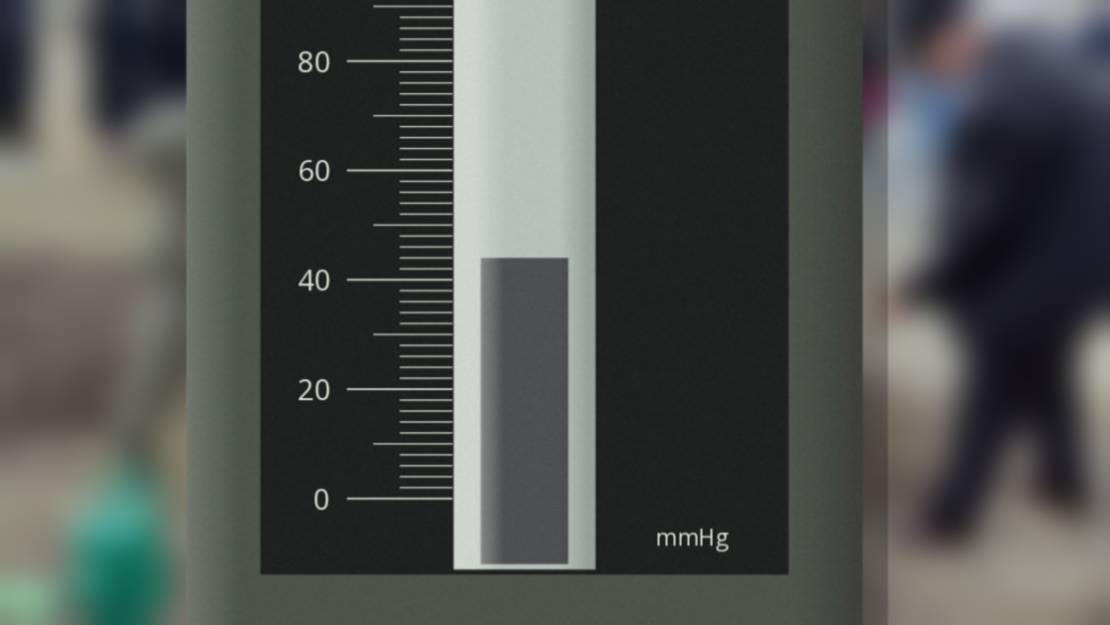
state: 44 mmHg
